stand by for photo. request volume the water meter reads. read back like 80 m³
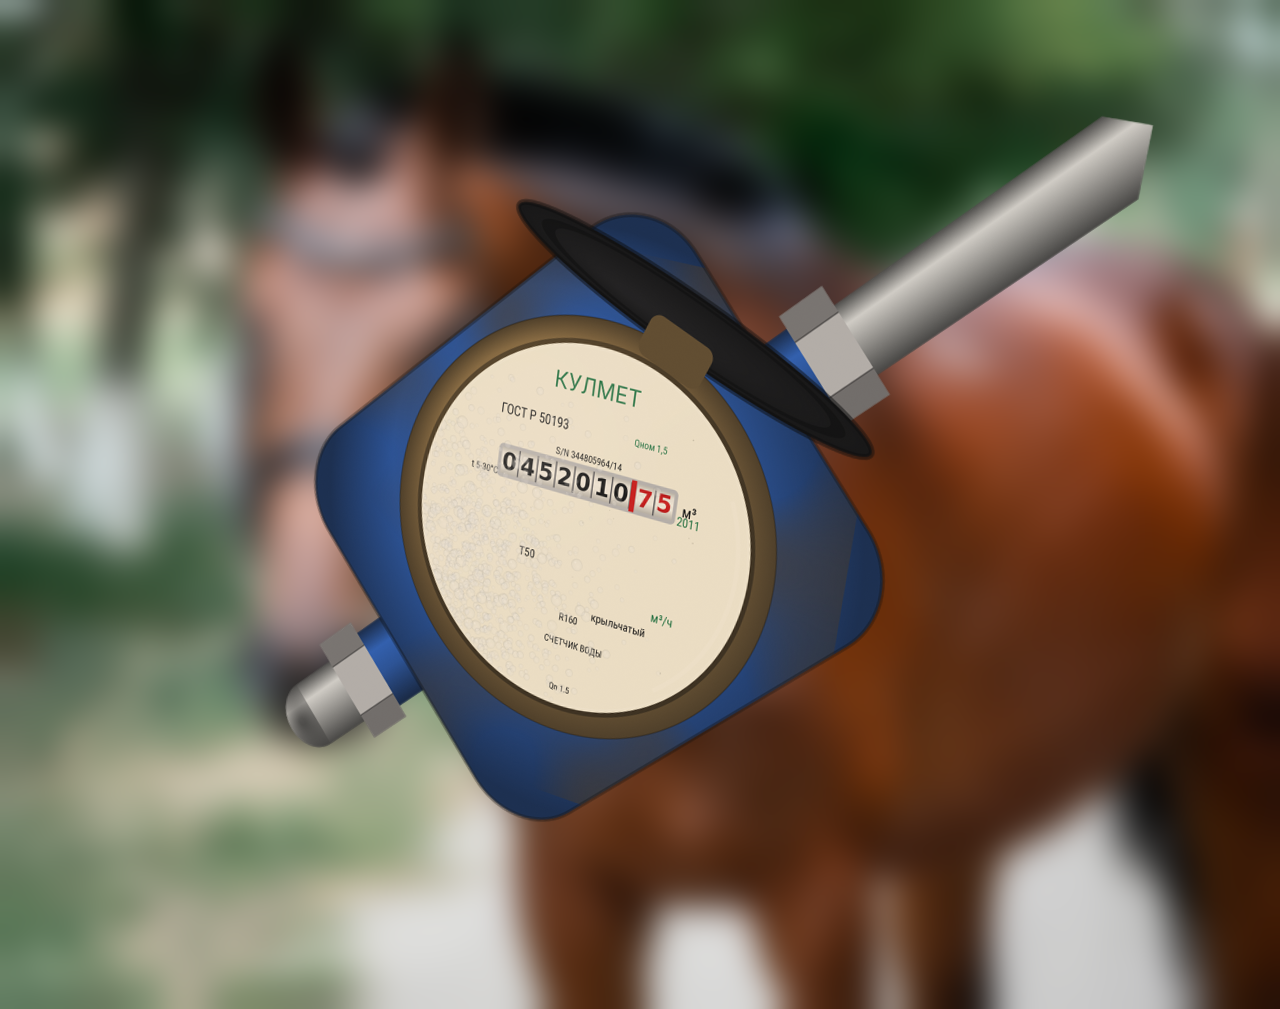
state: 452010.75 m³
